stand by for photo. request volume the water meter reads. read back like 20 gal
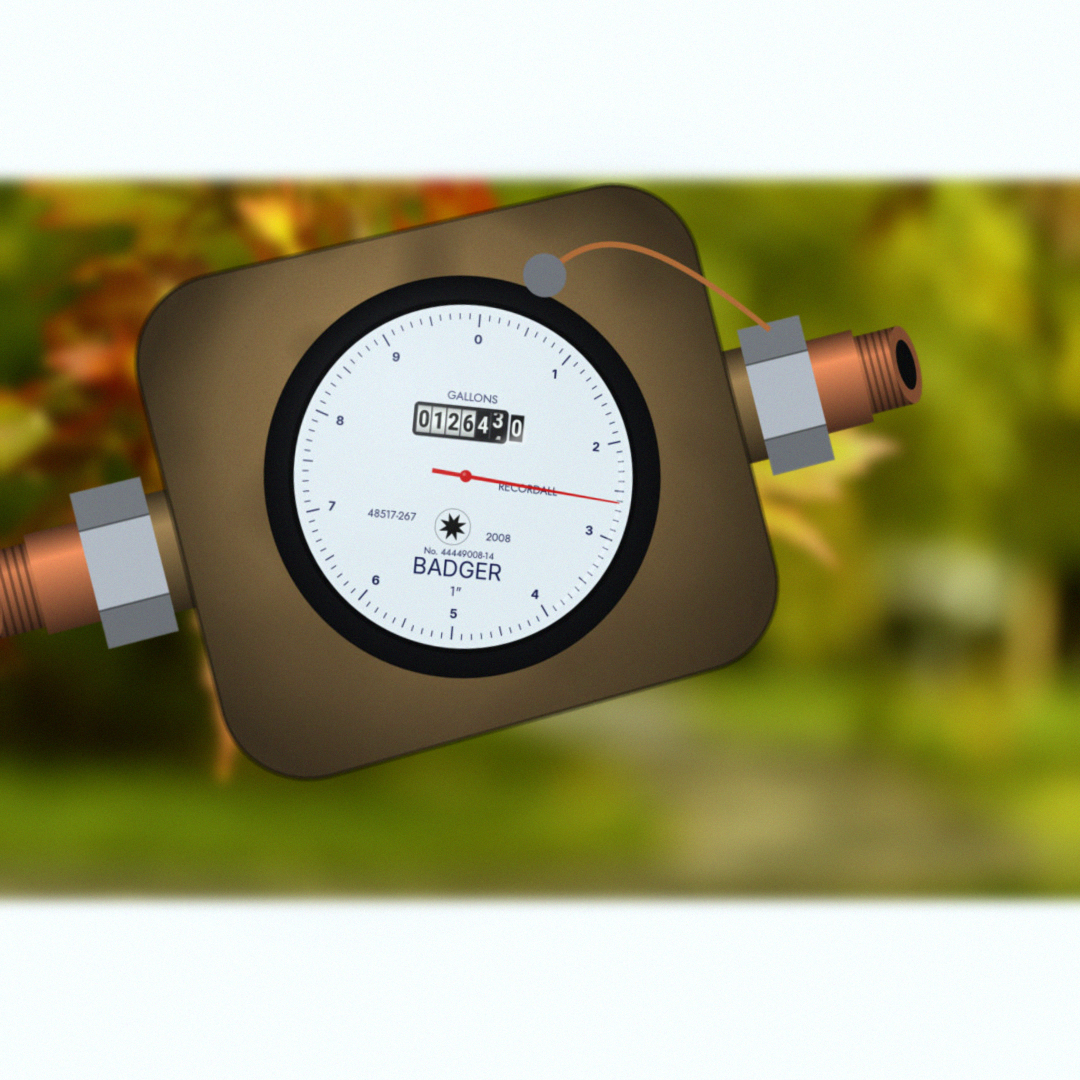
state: 126432.6 gal
